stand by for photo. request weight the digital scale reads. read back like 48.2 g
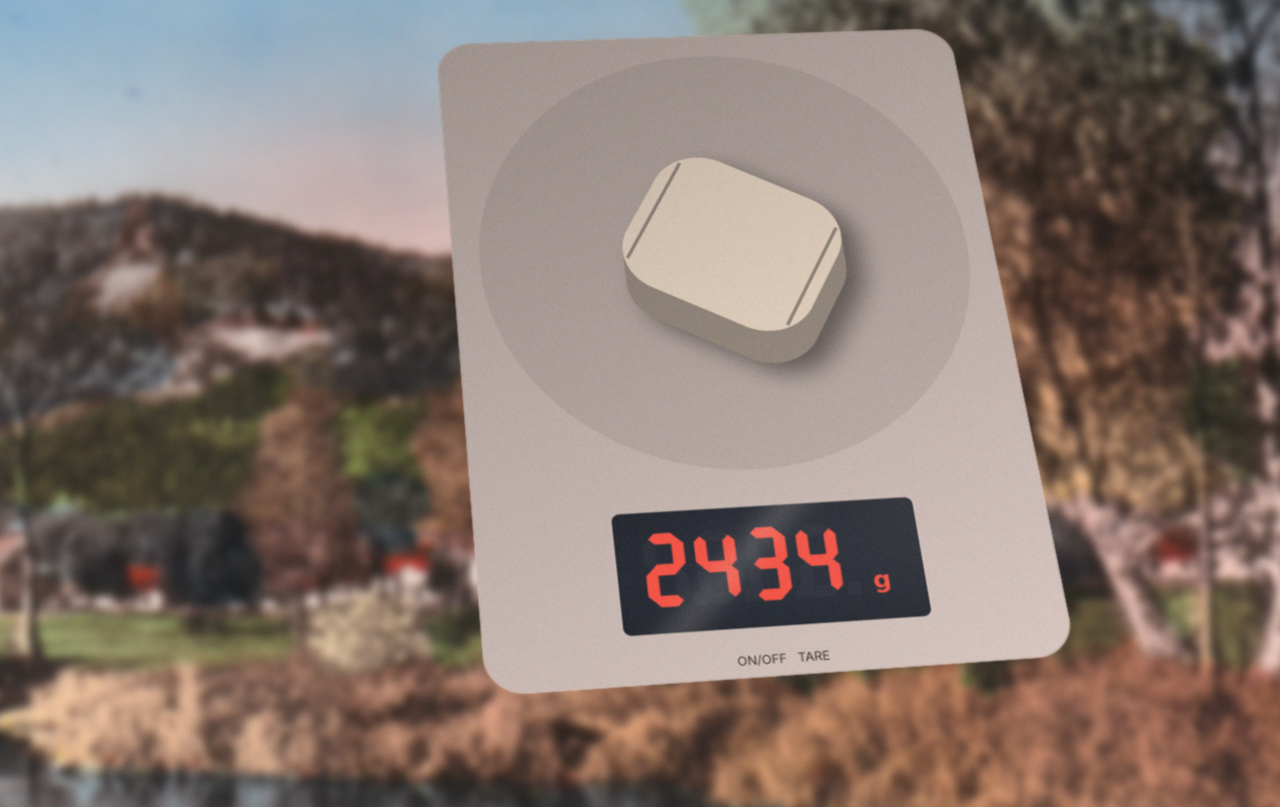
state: 2434 g
